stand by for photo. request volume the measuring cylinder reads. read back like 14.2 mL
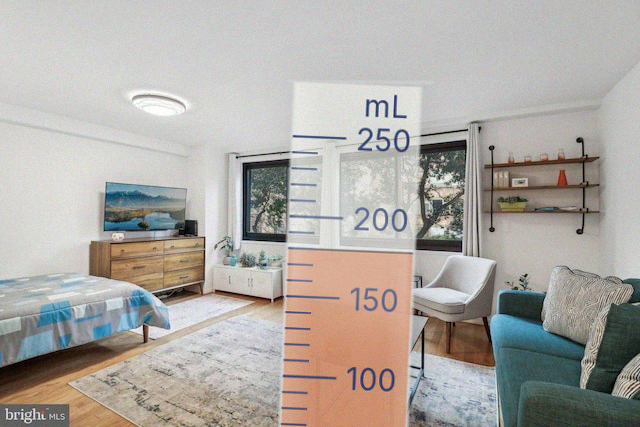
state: 180 mL
